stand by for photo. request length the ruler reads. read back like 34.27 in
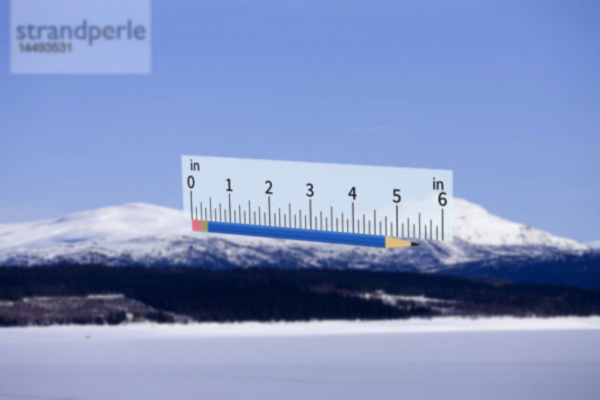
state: 5.5 in
